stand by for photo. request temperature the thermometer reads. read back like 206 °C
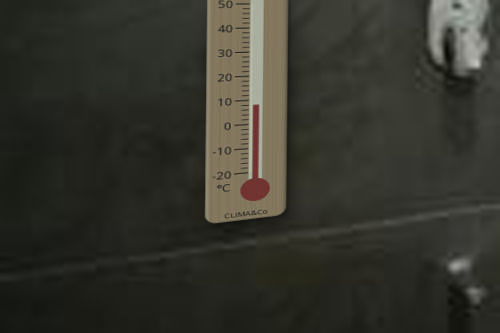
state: 8 °C
